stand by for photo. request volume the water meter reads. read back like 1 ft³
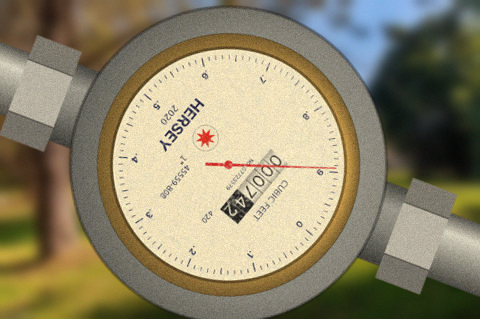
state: 741.89 ft³
